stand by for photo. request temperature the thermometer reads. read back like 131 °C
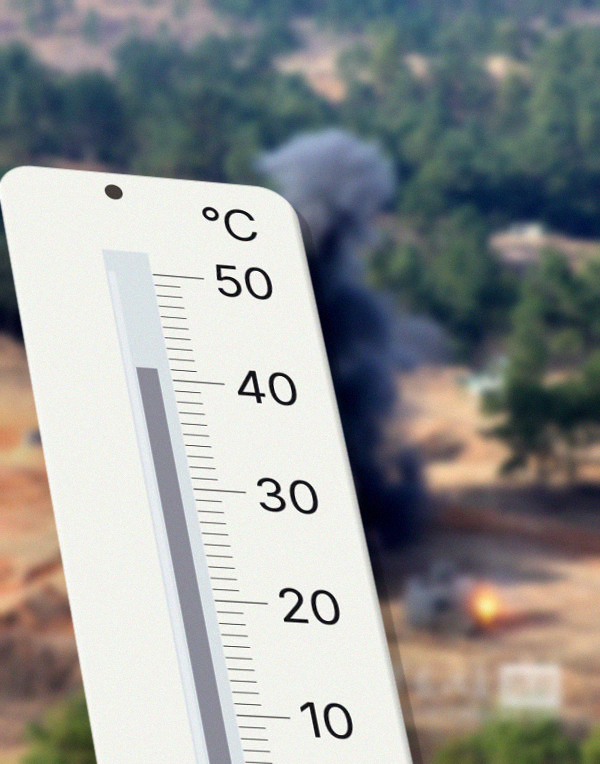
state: 41 °C
